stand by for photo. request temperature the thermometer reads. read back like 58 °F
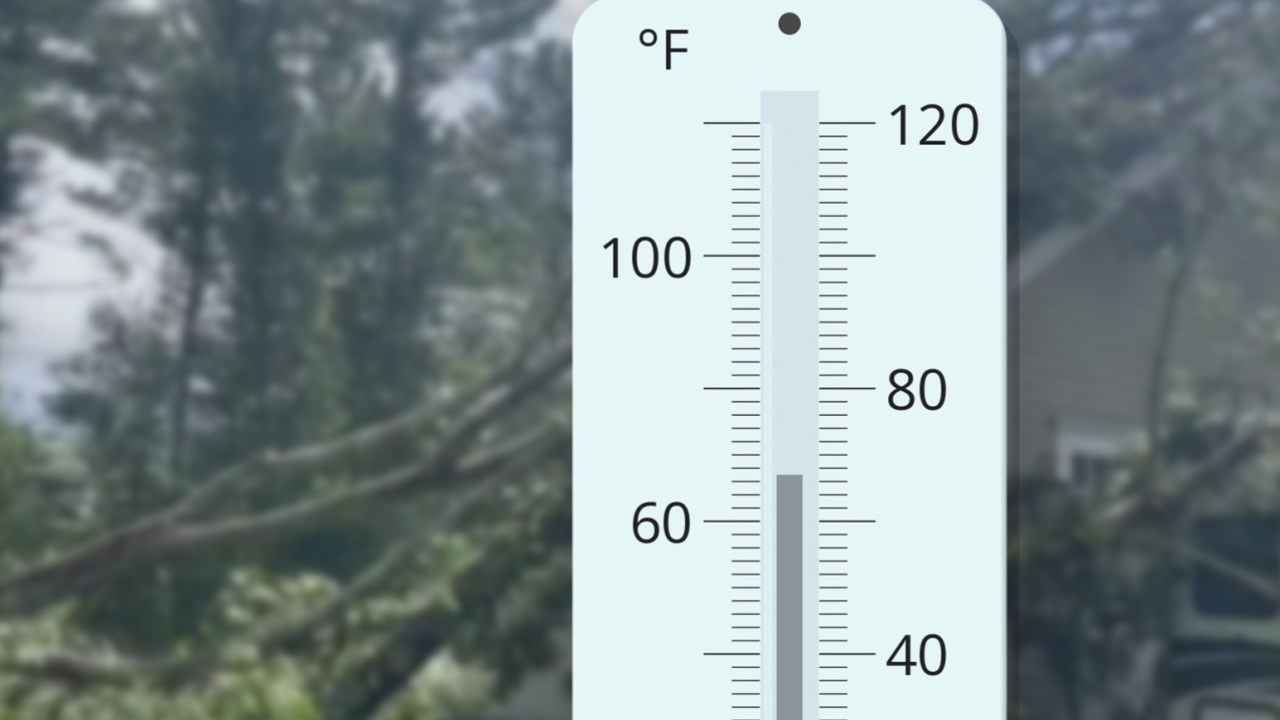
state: 67 °F
